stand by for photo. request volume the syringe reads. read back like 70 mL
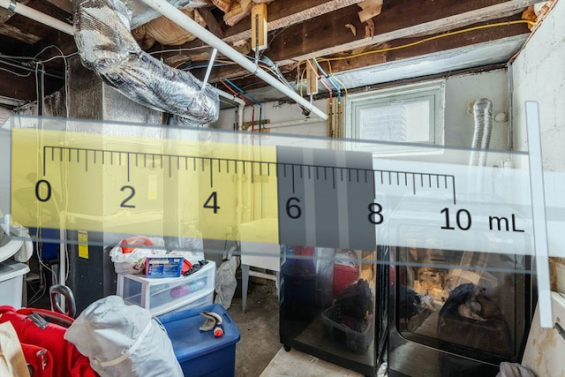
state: 5.6 mL
